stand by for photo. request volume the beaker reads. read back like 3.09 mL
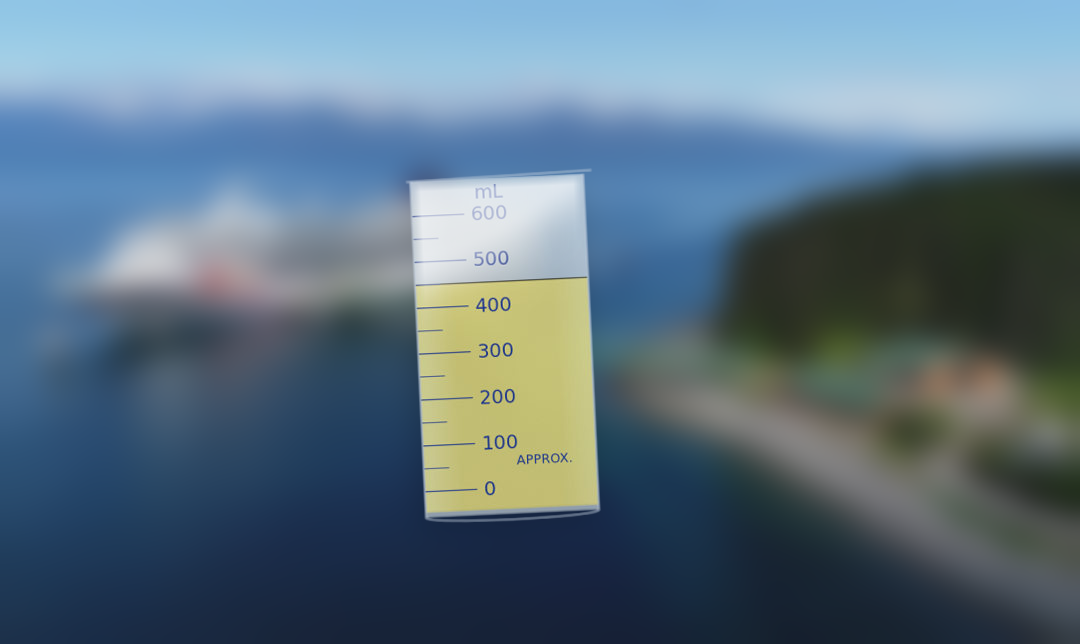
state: 450 mL
